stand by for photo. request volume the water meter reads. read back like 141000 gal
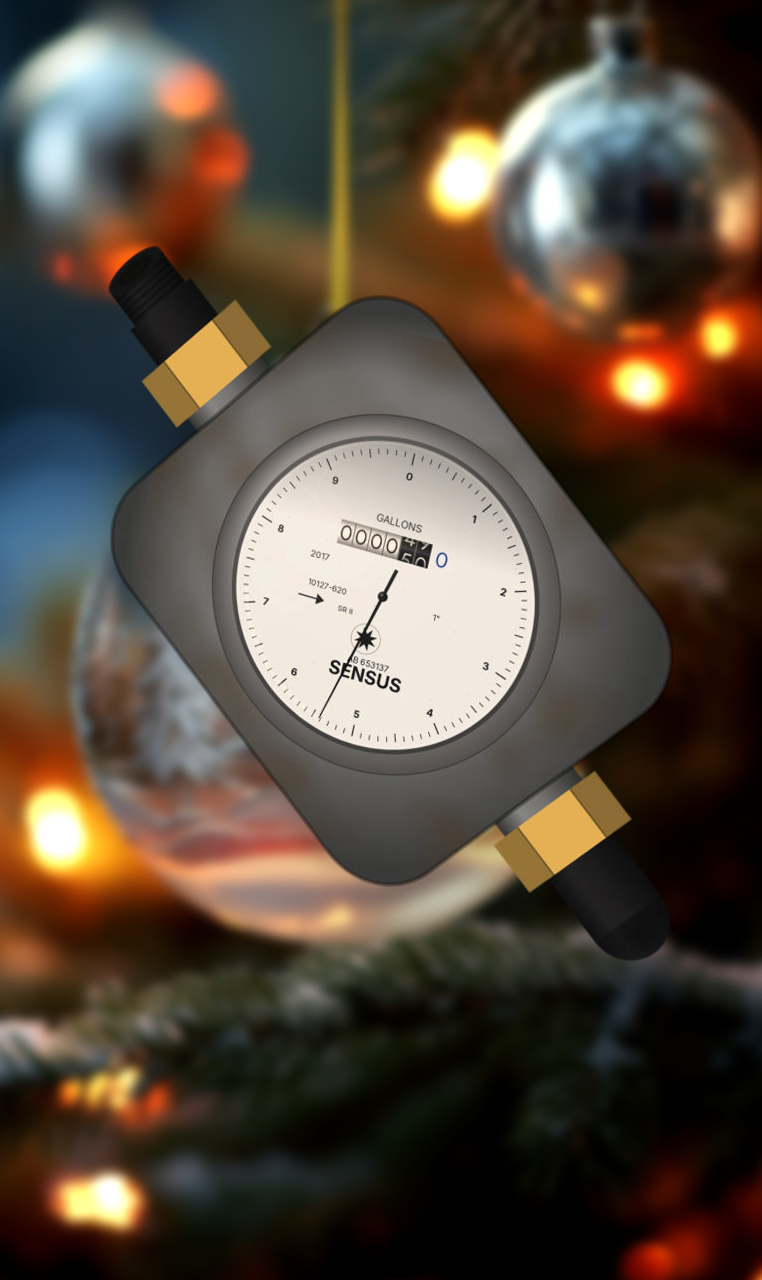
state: 495.4 gal
